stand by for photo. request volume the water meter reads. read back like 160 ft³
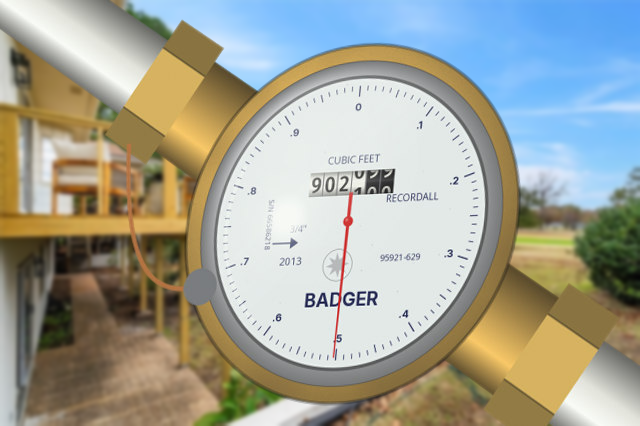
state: 902099.50 ft³
